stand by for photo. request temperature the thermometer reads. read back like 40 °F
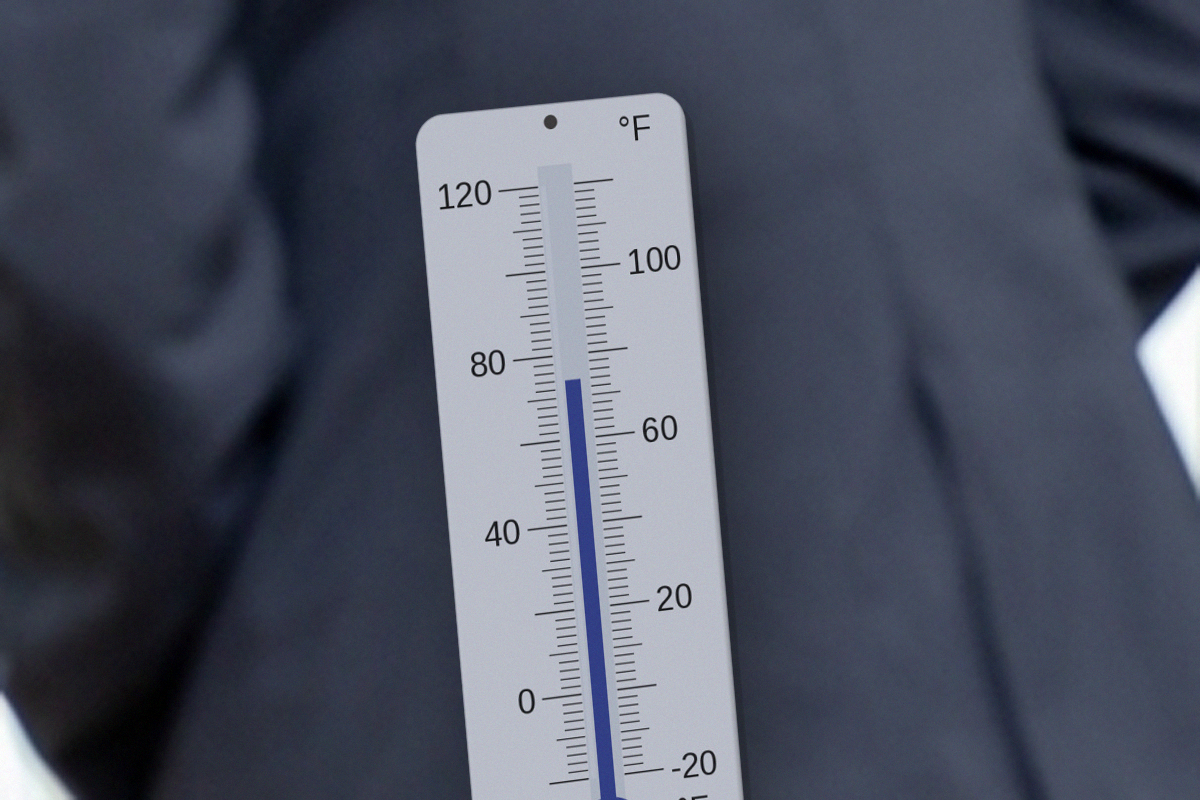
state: 74 °F
